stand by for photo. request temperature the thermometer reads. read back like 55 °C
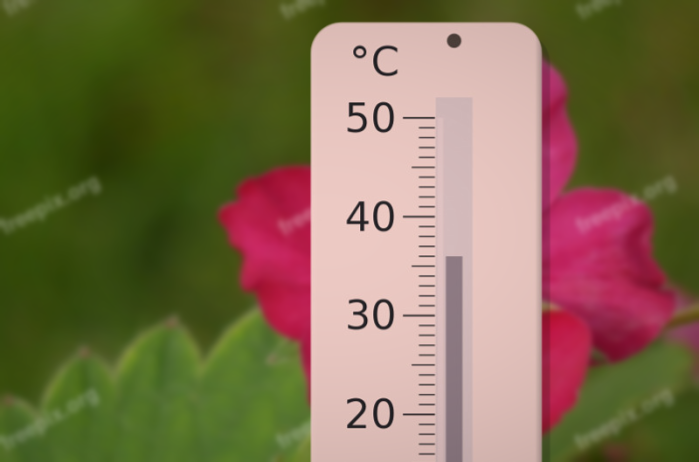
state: 36 °C
